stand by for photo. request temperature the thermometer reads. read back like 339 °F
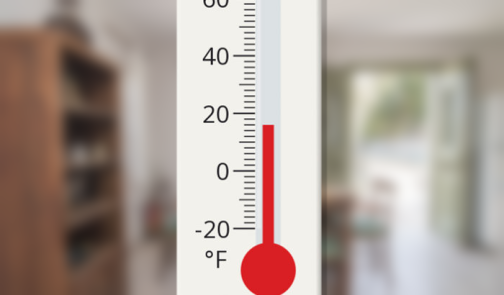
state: 16 °F
